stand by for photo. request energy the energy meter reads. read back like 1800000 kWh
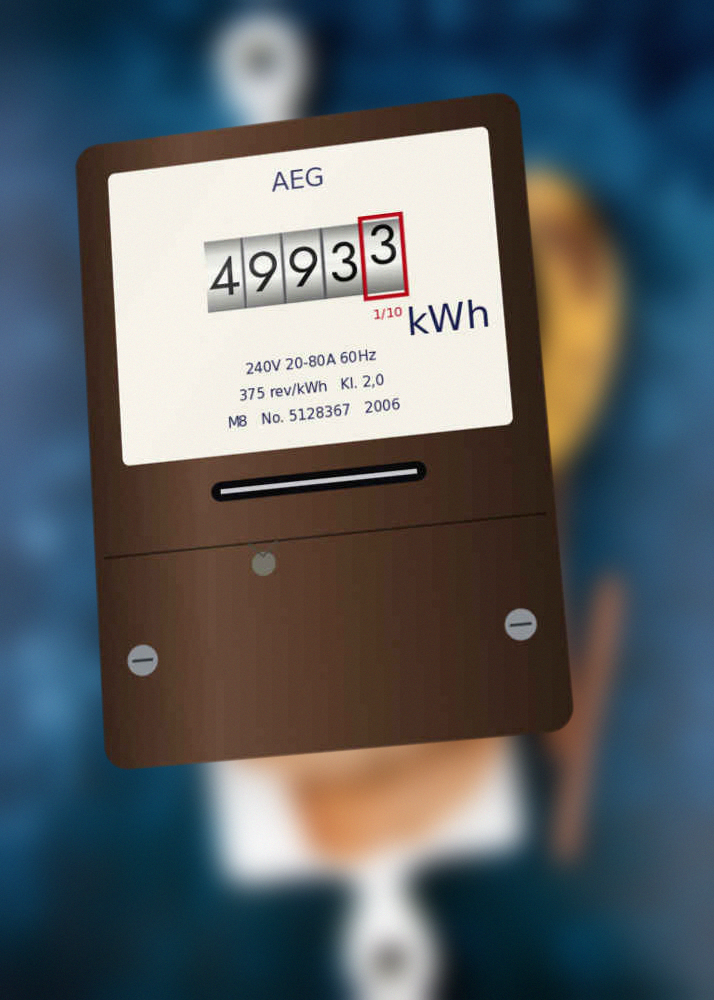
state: 4993.3 kWh
